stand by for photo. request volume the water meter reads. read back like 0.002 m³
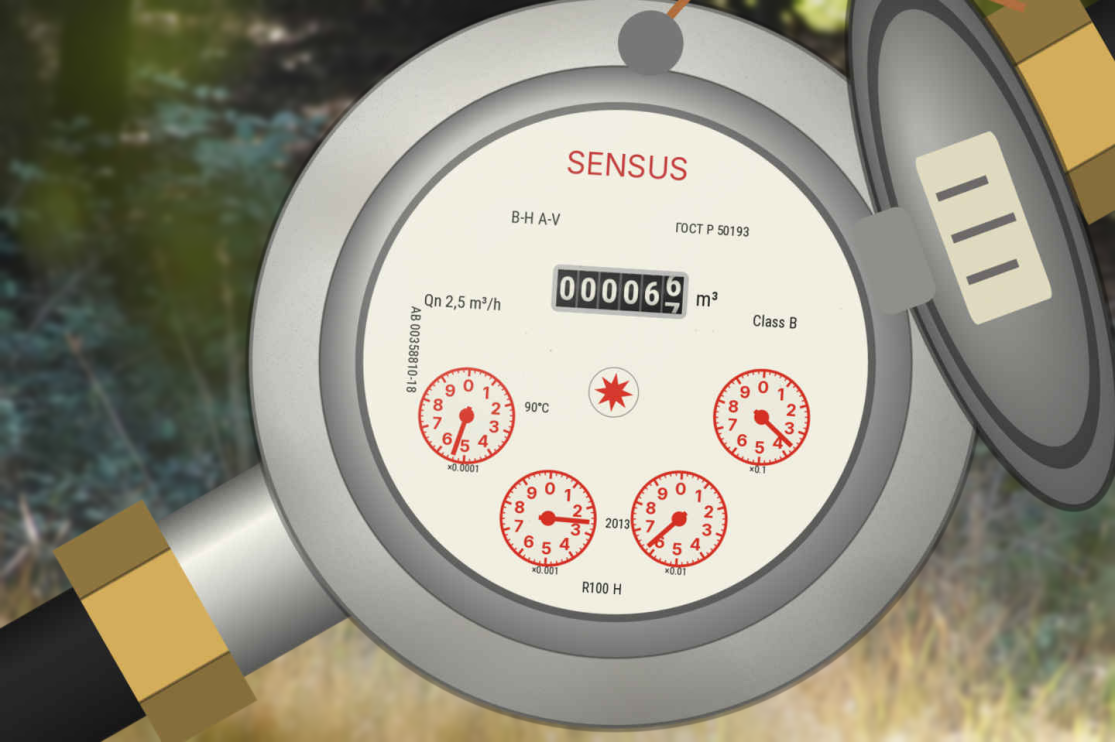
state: 66.3625 m³
